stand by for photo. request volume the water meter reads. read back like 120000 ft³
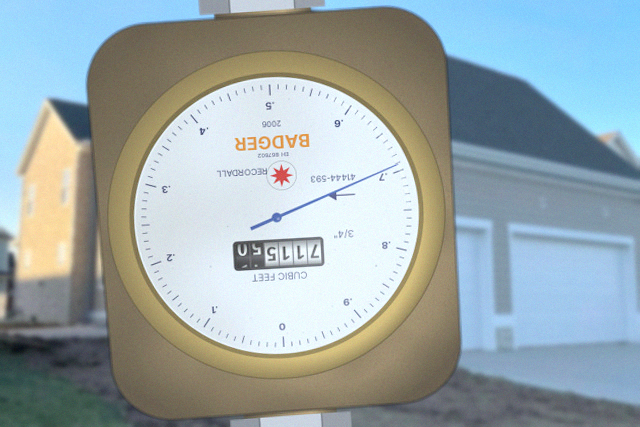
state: 711549.69 ft³
